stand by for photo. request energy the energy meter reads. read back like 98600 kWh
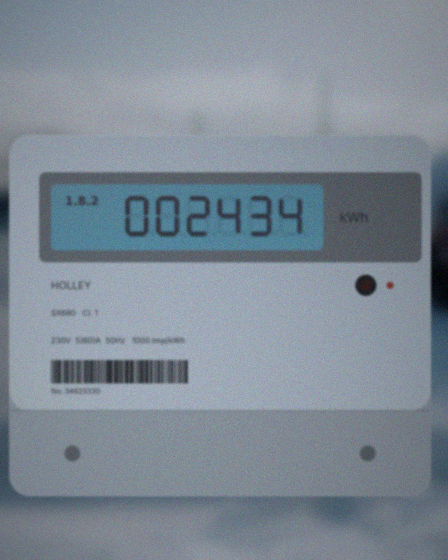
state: 2434 kWh
